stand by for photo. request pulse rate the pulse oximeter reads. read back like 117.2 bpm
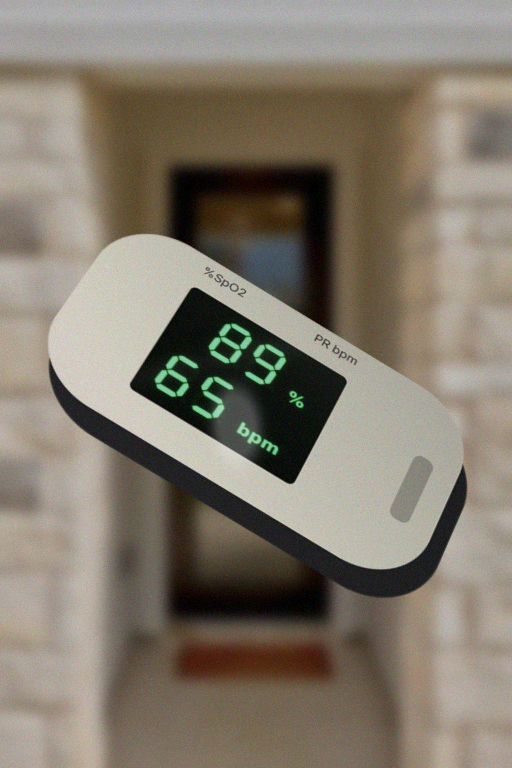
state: 65 bpm
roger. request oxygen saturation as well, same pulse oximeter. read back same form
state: 89 %
